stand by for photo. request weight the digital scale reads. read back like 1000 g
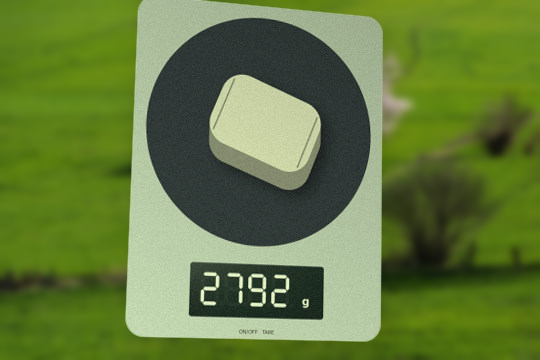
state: 2792 g
